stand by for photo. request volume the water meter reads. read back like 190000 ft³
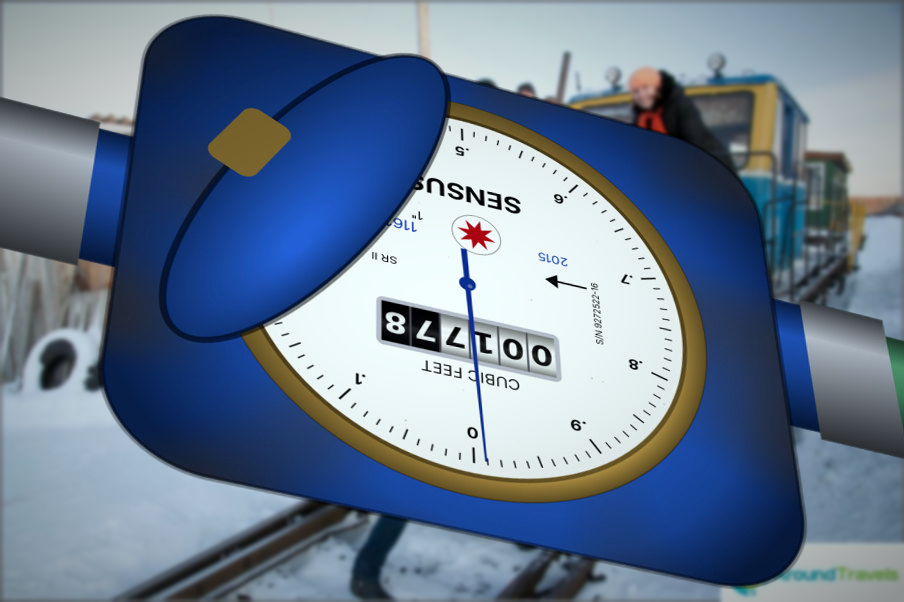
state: 1777.99 ft³
